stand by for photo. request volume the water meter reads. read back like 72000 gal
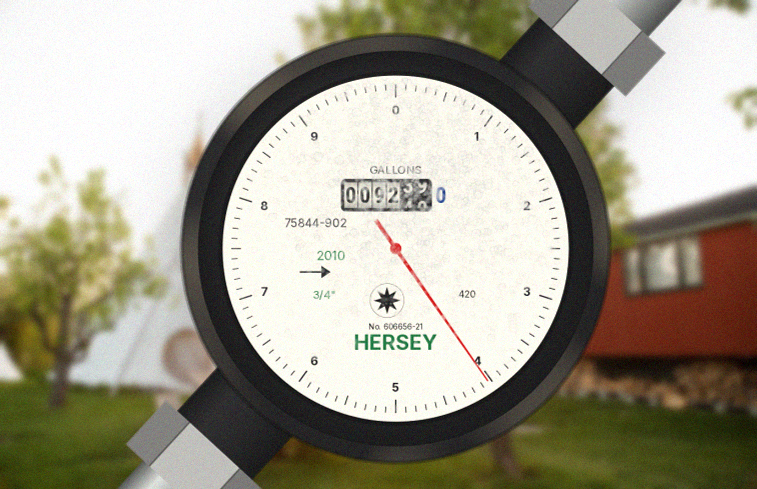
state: 92394.0 gal
